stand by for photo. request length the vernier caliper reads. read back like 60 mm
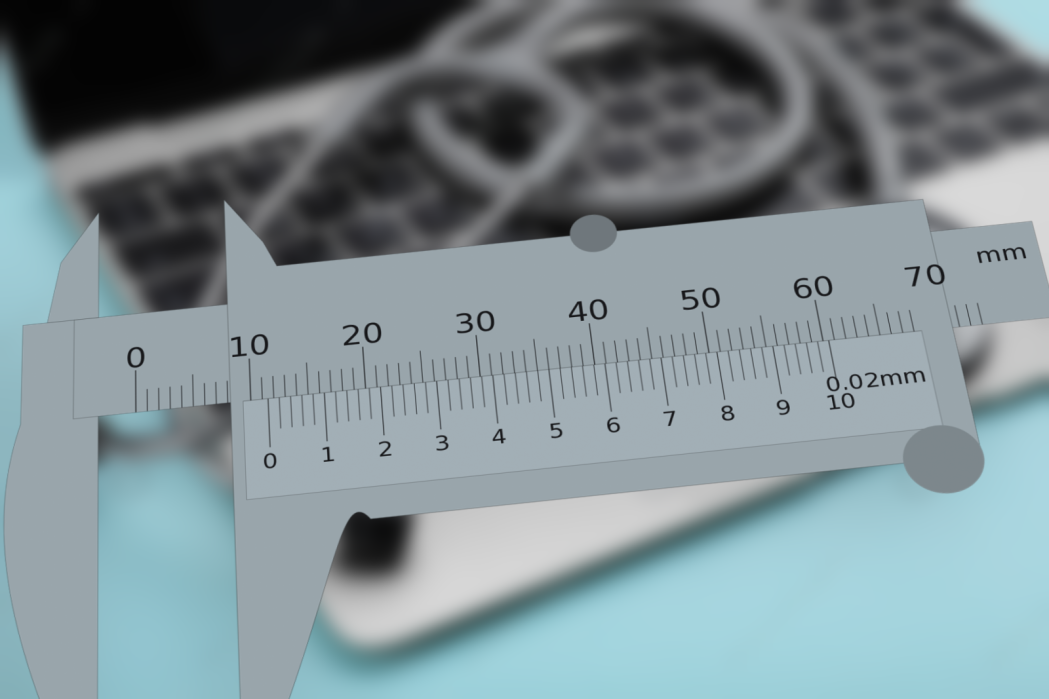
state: 11.5 mm
